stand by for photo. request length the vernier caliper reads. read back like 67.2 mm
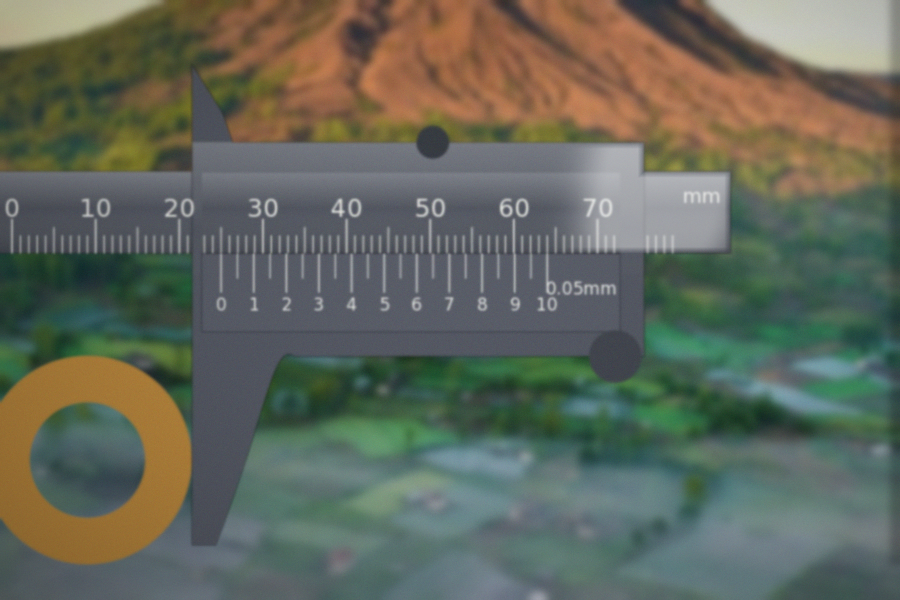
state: 25.0 mm
